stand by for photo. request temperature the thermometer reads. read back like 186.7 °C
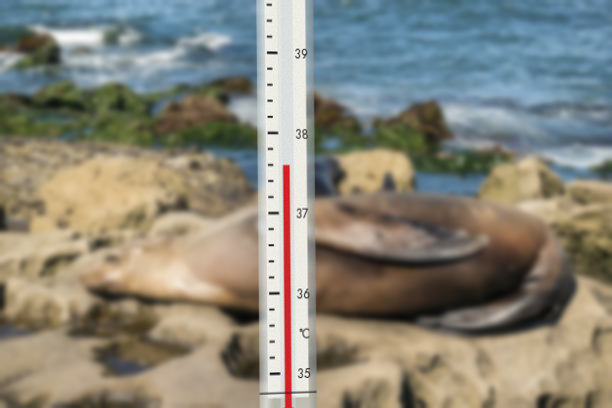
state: 37.6 °C
